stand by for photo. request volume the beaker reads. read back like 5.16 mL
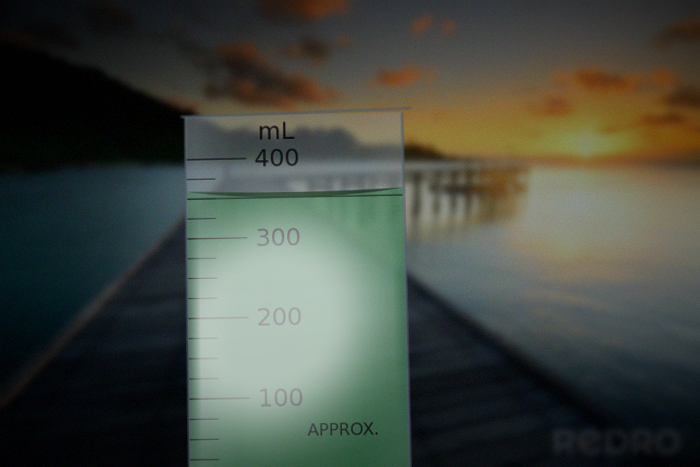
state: 350 mL
